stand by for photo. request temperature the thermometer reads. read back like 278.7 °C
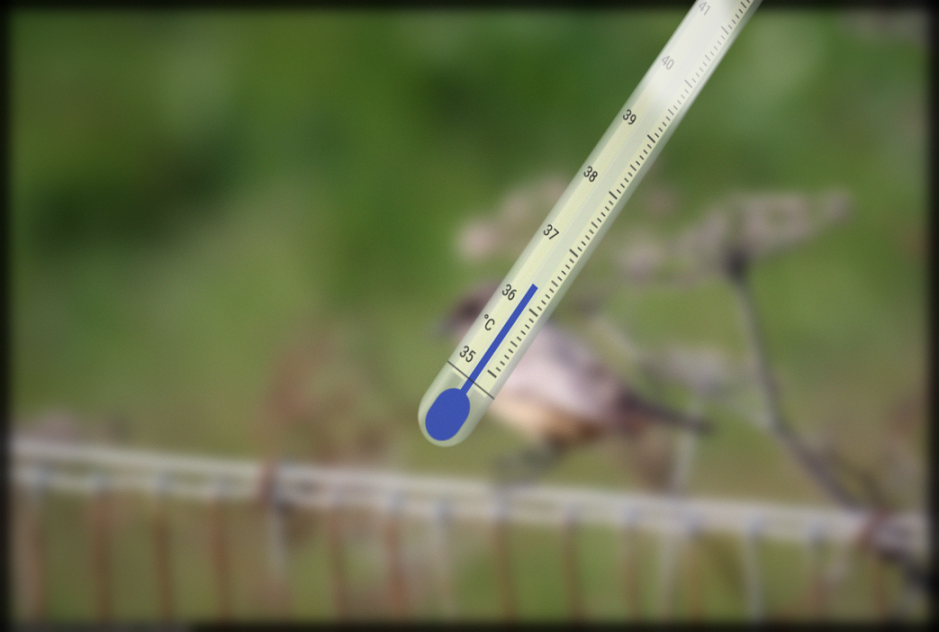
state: 36.3 °C
